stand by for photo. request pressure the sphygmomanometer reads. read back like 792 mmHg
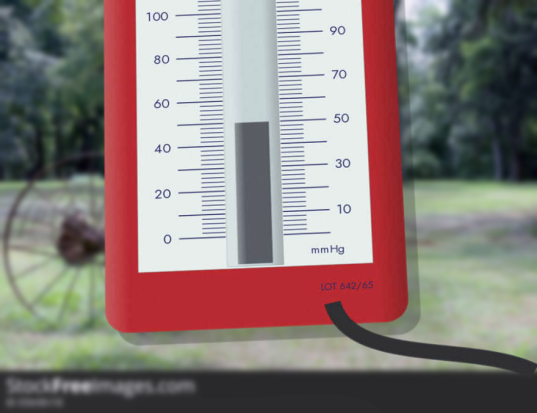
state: 50 mmHg
